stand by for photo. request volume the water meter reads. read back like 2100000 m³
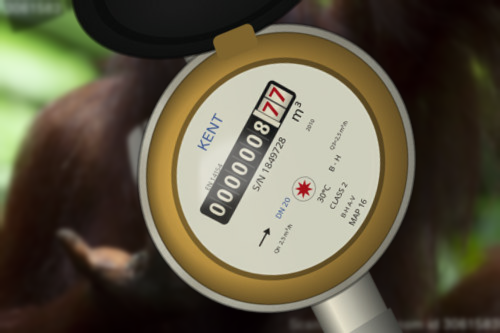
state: 8.77 m³
